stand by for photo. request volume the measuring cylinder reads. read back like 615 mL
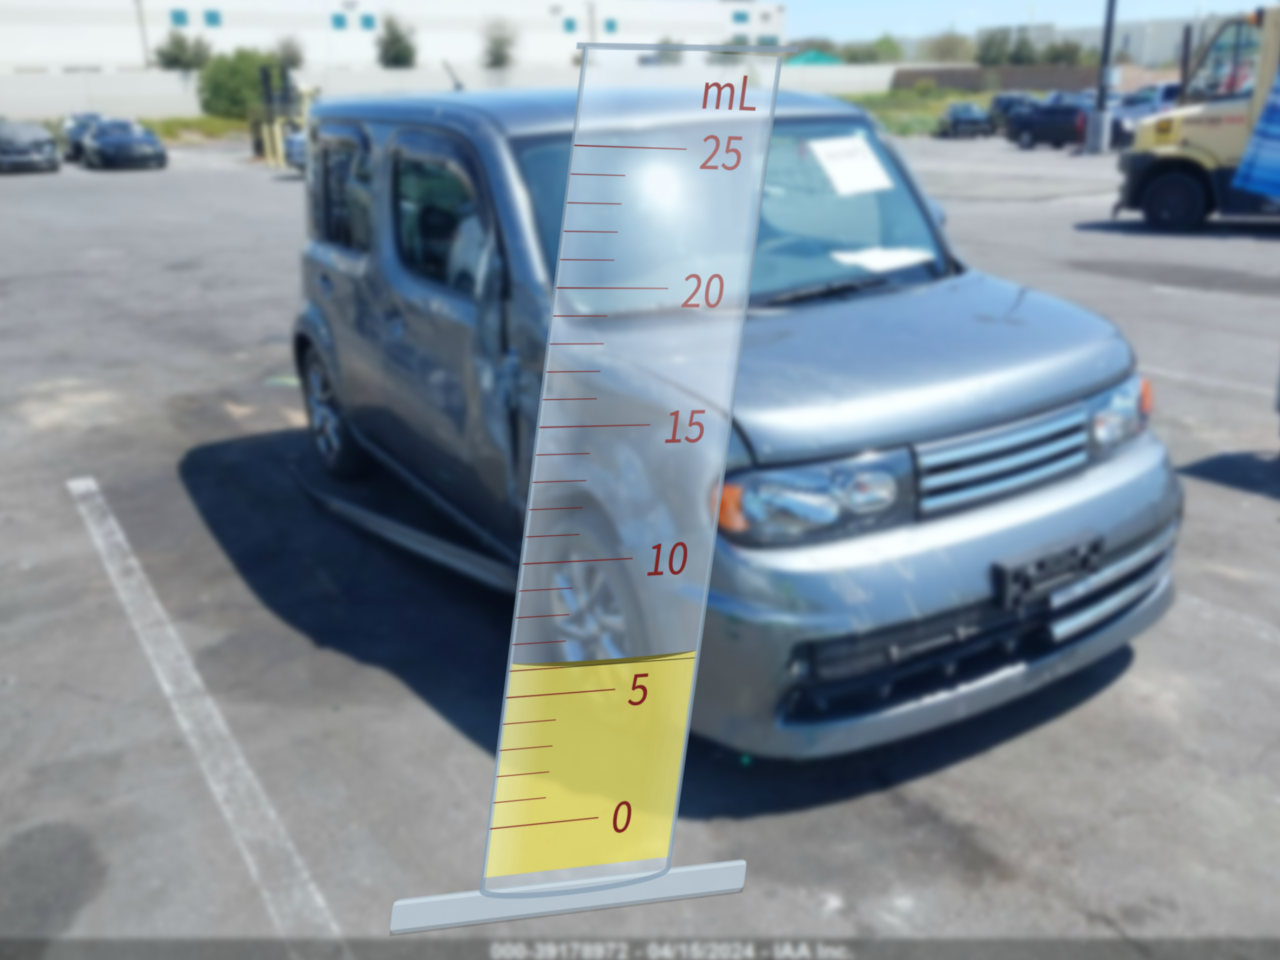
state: 6 mL
